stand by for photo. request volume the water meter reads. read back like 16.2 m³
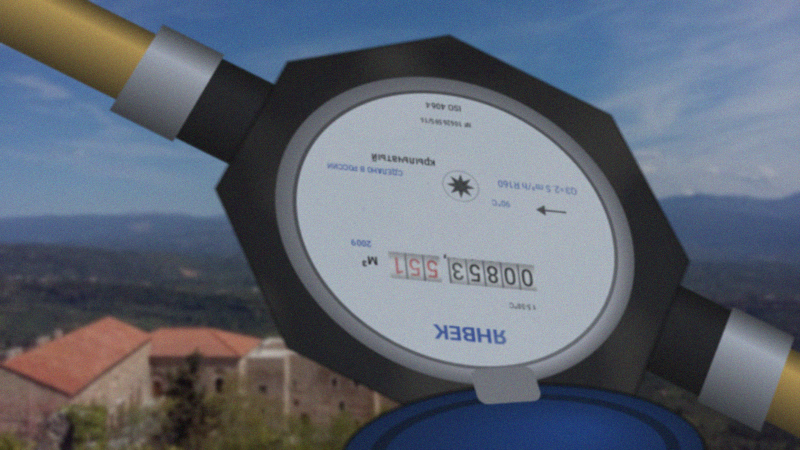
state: 853.551 m³
